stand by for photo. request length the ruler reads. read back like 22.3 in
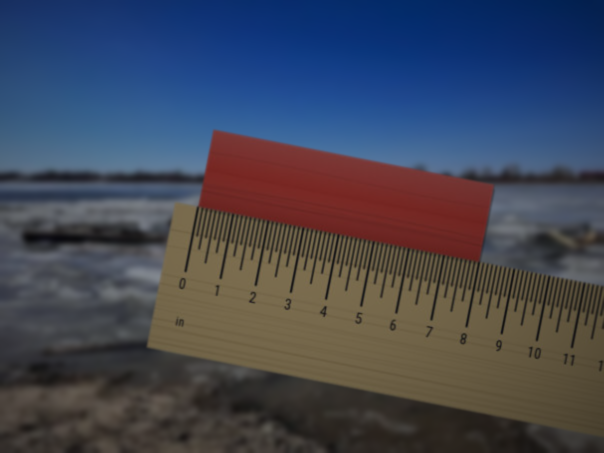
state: 8 in
